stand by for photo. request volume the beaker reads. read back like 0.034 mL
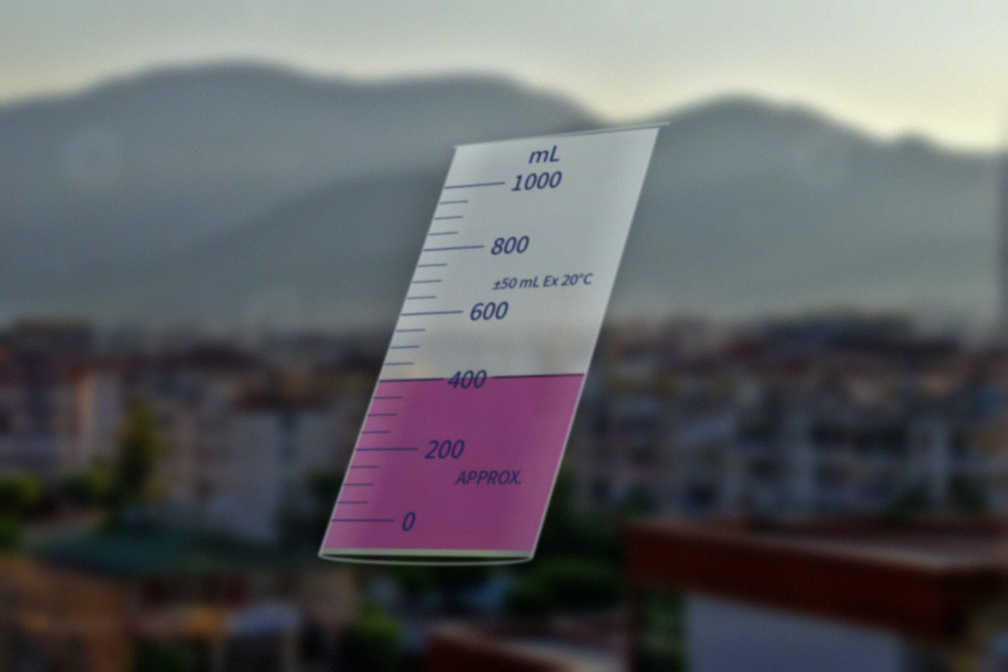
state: 400 mL
